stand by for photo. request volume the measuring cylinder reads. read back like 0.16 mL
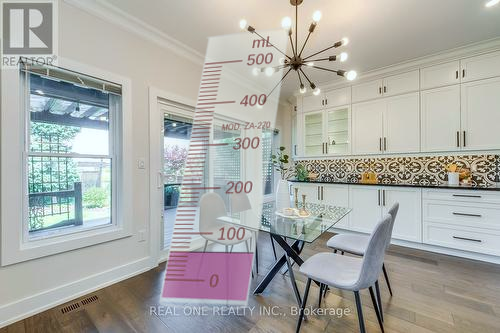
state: 60 mL
